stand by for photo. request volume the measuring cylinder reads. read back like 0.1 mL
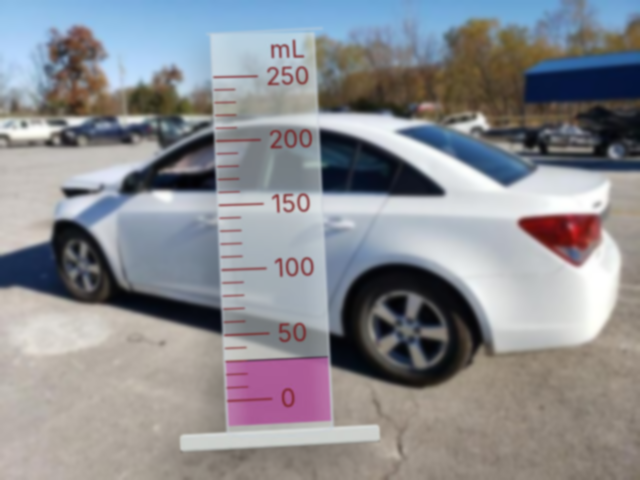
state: 30 mL
